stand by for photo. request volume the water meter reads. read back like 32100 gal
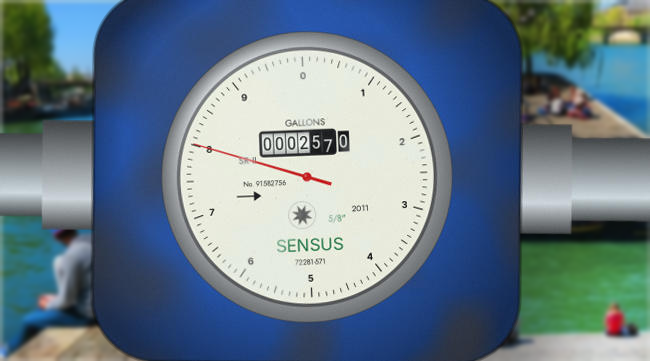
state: 2568.0 gal
